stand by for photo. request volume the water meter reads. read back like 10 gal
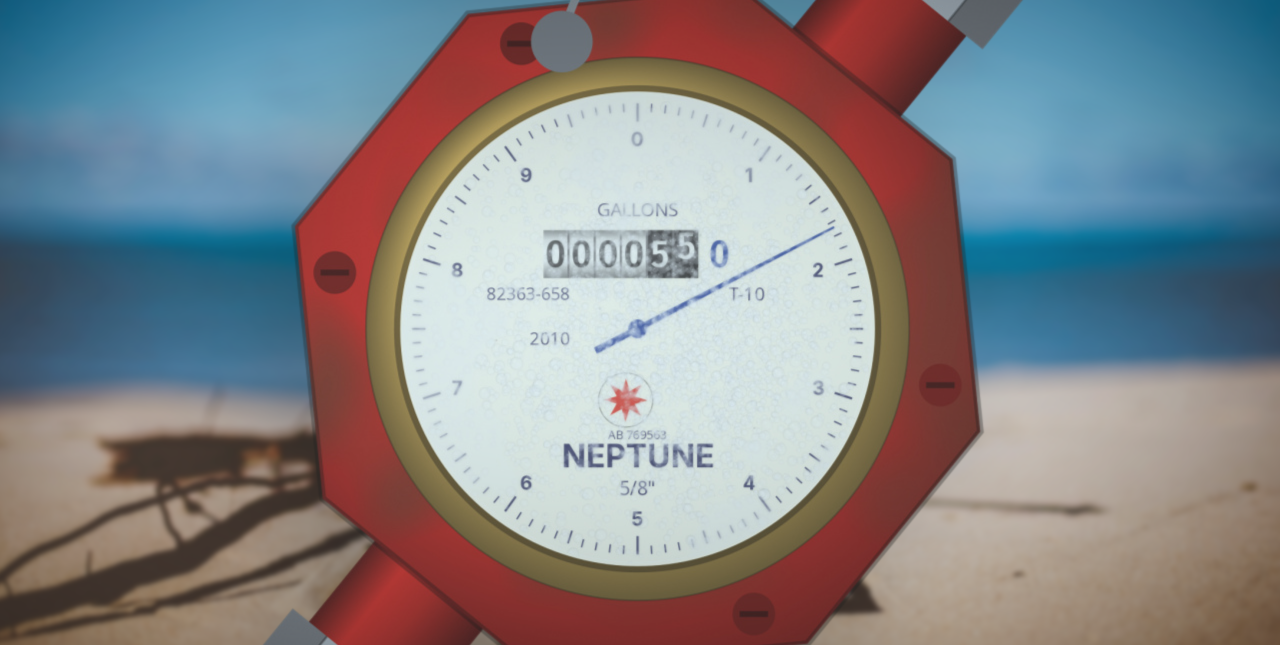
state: 551.7 gal
